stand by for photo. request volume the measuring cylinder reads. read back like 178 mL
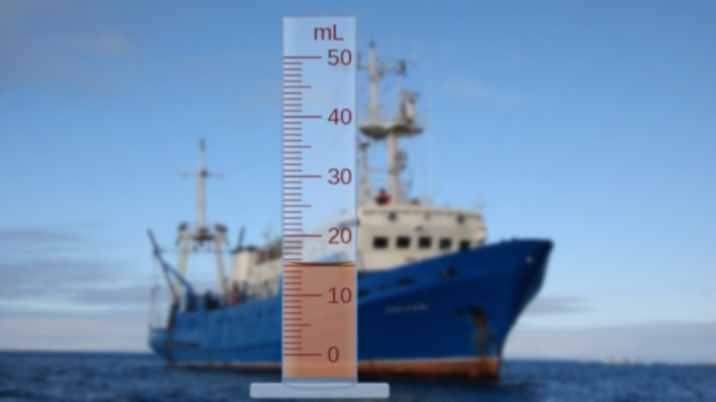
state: 15 mL
